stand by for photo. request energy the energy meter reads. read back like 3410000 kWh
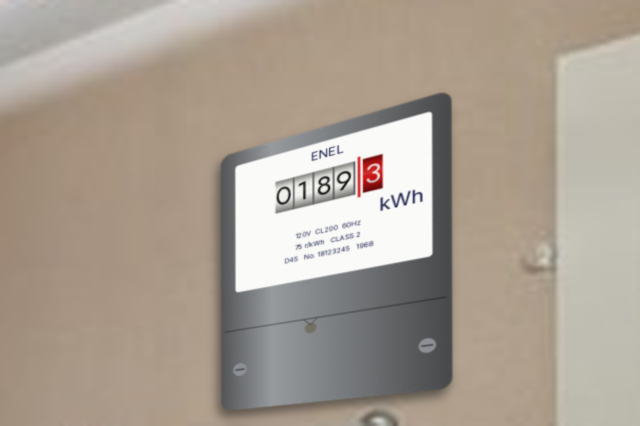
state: 189.3 kWh
